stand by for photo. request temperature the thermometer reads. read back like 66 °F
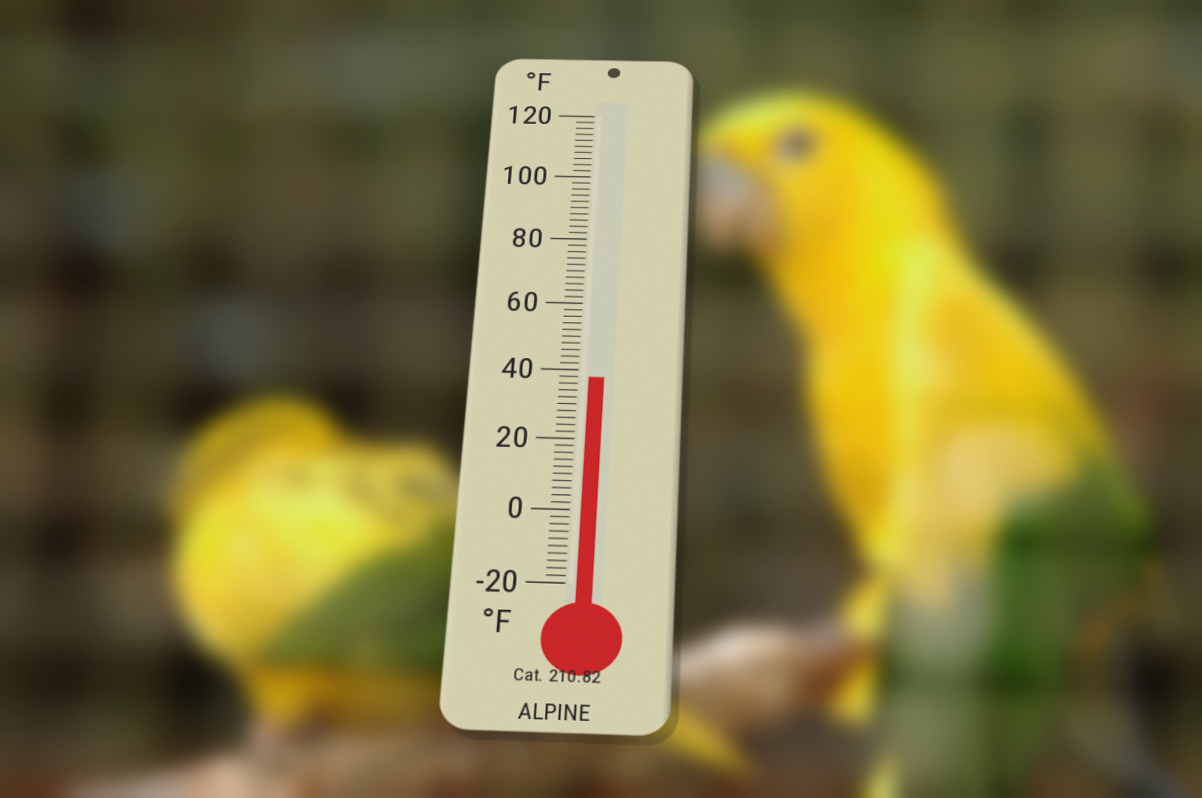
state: 38 °F
